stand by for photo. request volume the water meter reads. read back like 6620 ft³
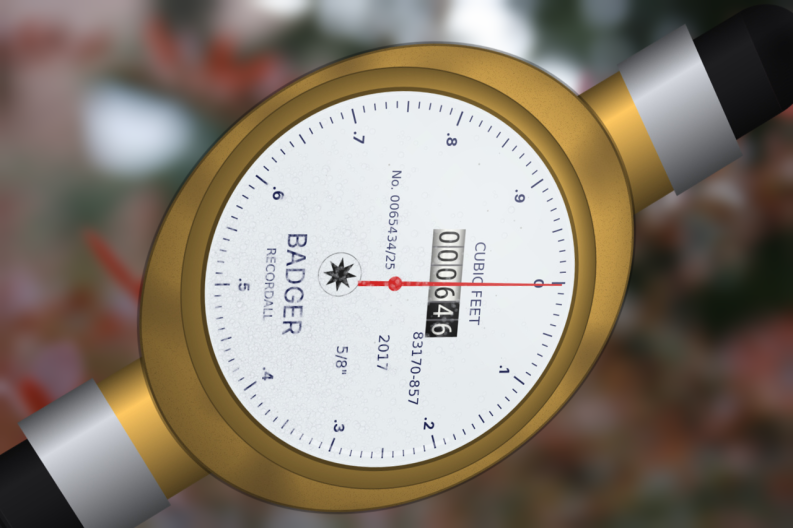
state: 646.00 ft³
